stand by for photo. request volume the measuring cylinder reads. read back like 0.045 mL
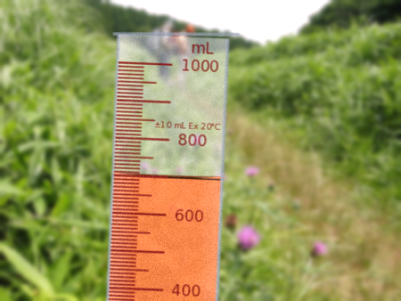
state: 700 mL
